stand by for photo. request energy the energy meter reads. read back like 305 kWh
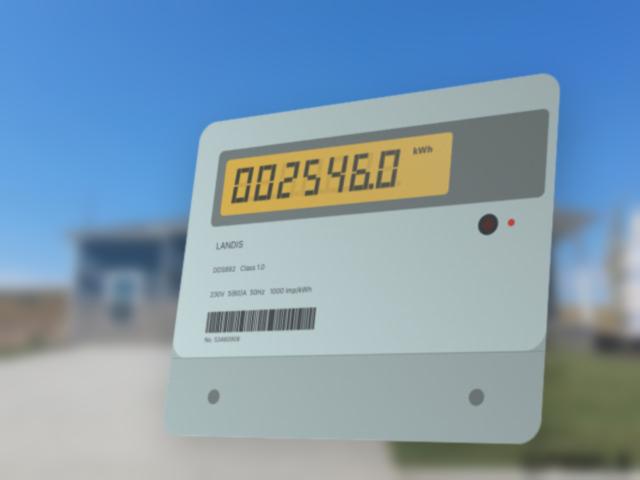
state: 2546.0 kWh
